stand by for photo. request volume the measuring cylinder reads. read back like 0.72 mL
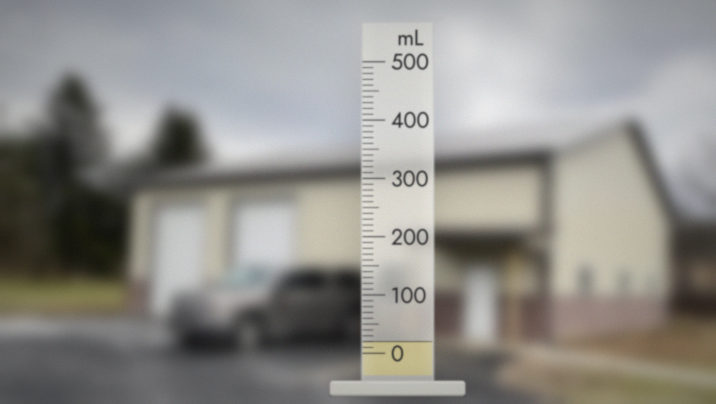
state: 20 mL
